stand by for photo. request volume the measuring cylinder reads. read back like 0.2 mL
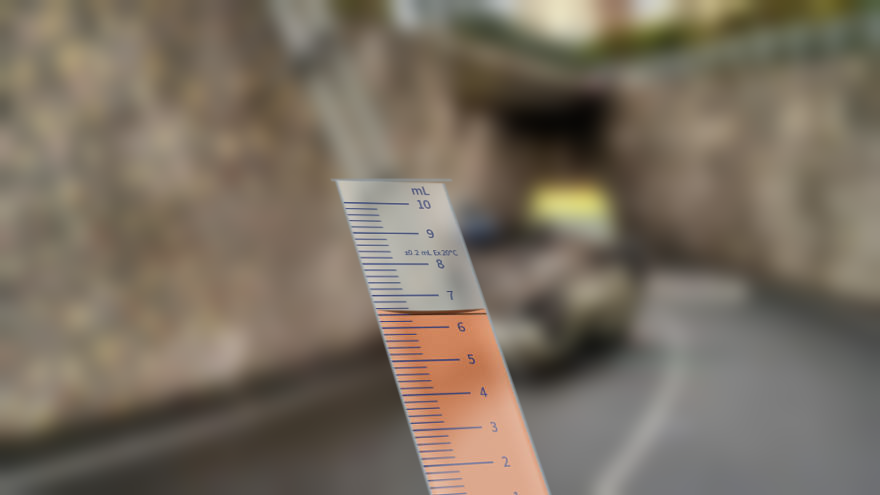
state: 6.4 mL
